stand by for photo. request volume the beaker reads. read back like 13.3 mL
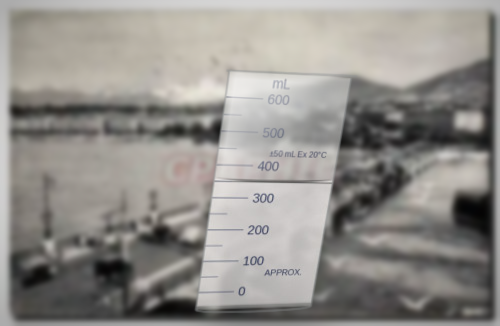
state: 350 mL
